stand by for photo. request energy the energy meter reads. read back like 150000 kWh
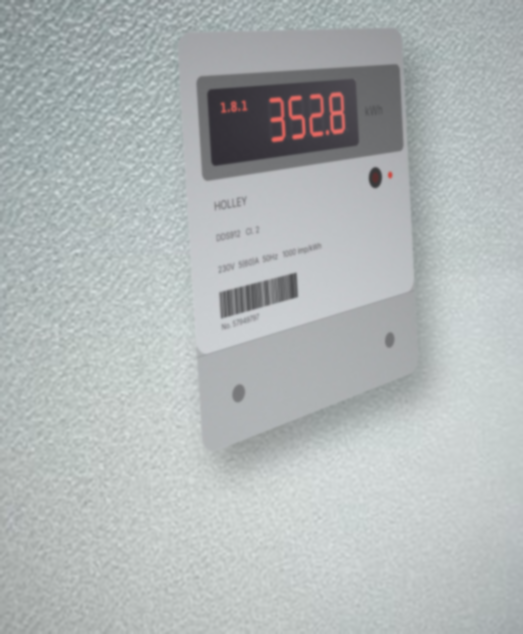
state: 352.8 kWh
